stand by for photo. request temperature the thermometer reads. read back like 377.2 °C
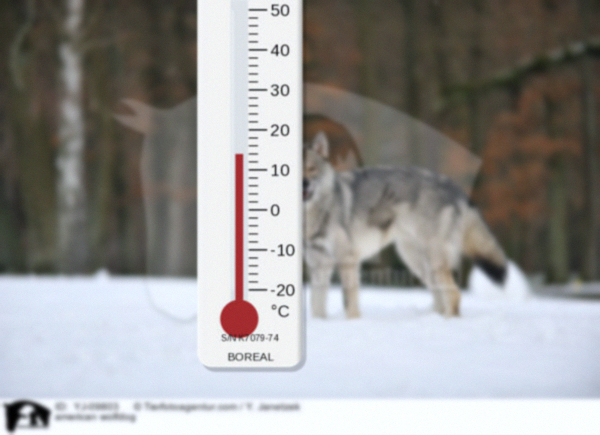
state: 14 °C
